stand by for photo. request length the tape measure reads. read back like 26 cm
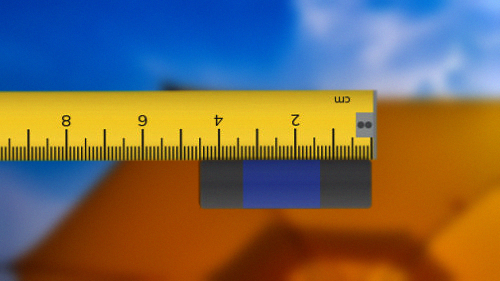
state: 4.5 cm
